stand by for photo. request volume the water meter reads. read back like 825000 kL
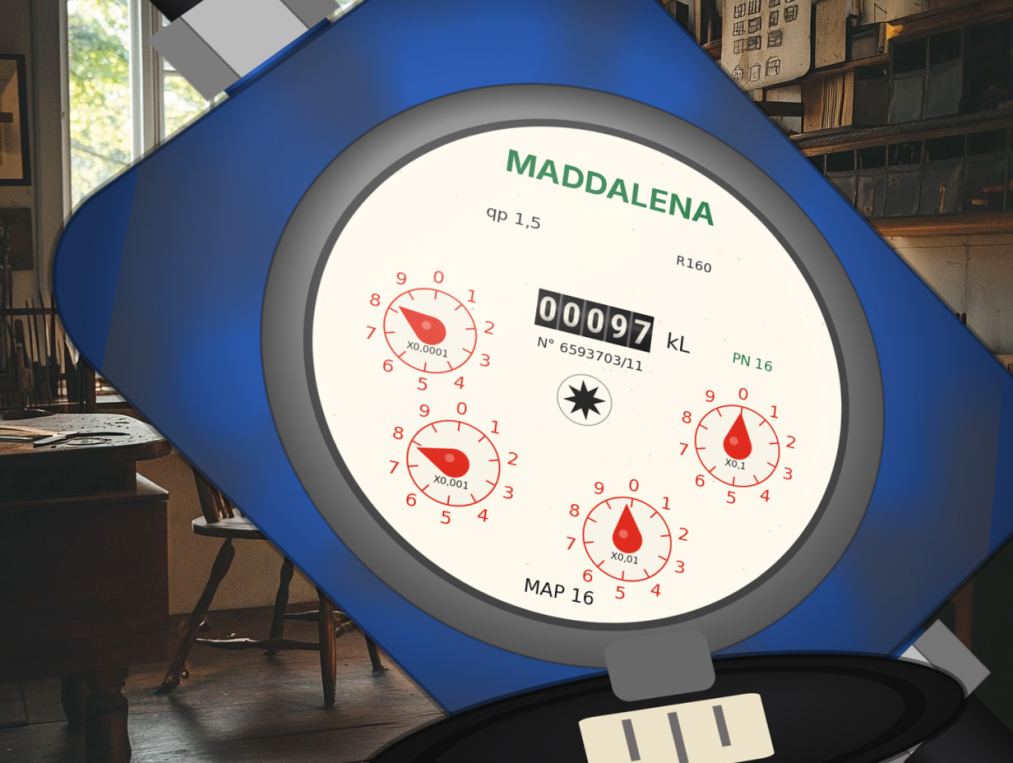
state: 96.9978 kL
